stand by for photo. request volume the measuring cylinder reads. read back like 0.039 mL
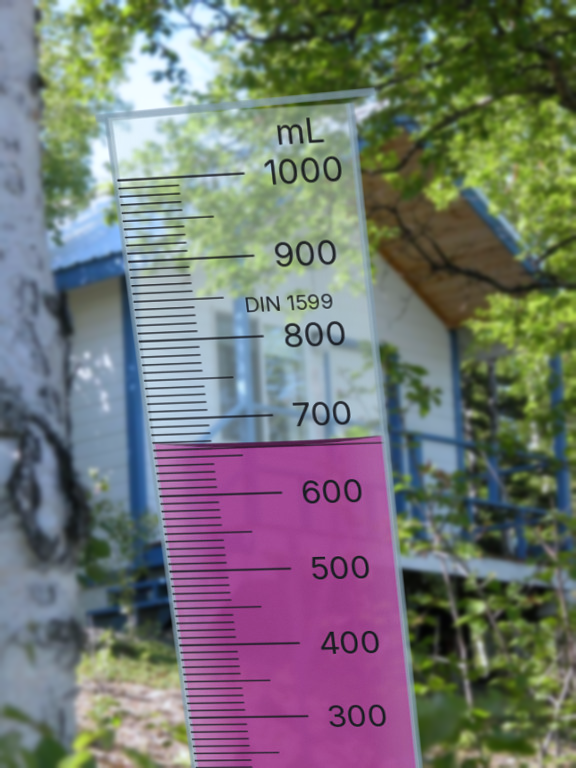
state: 660 mL
